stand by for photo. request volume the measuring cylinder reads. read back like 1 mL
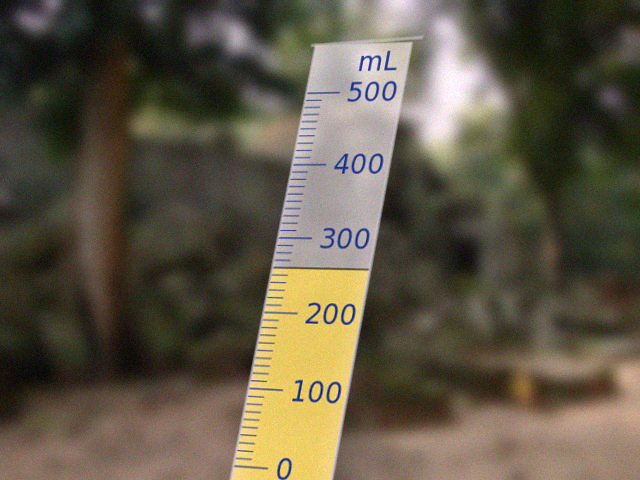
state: 260 mL
